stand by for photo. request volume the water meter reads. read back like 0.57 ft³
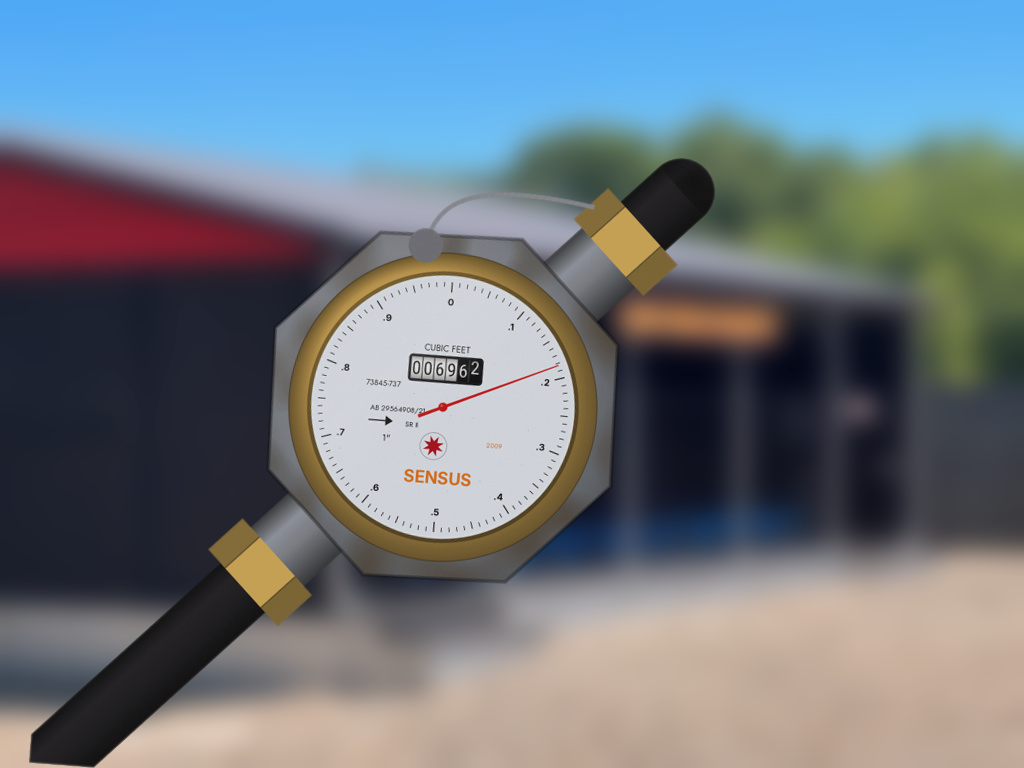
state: 6962.18 ft³
